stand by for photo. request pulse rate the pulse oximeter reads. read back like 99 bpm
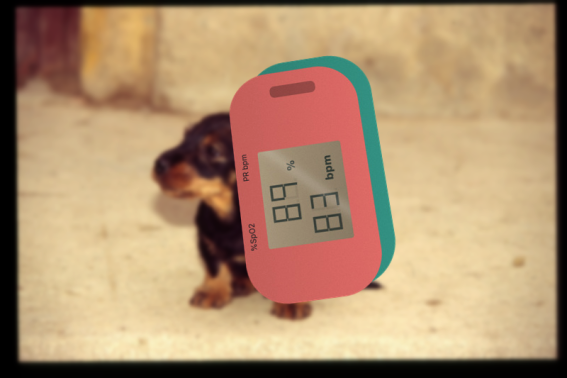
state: 83 bpm
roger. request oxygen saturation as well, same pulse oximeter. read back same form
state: 89 %
